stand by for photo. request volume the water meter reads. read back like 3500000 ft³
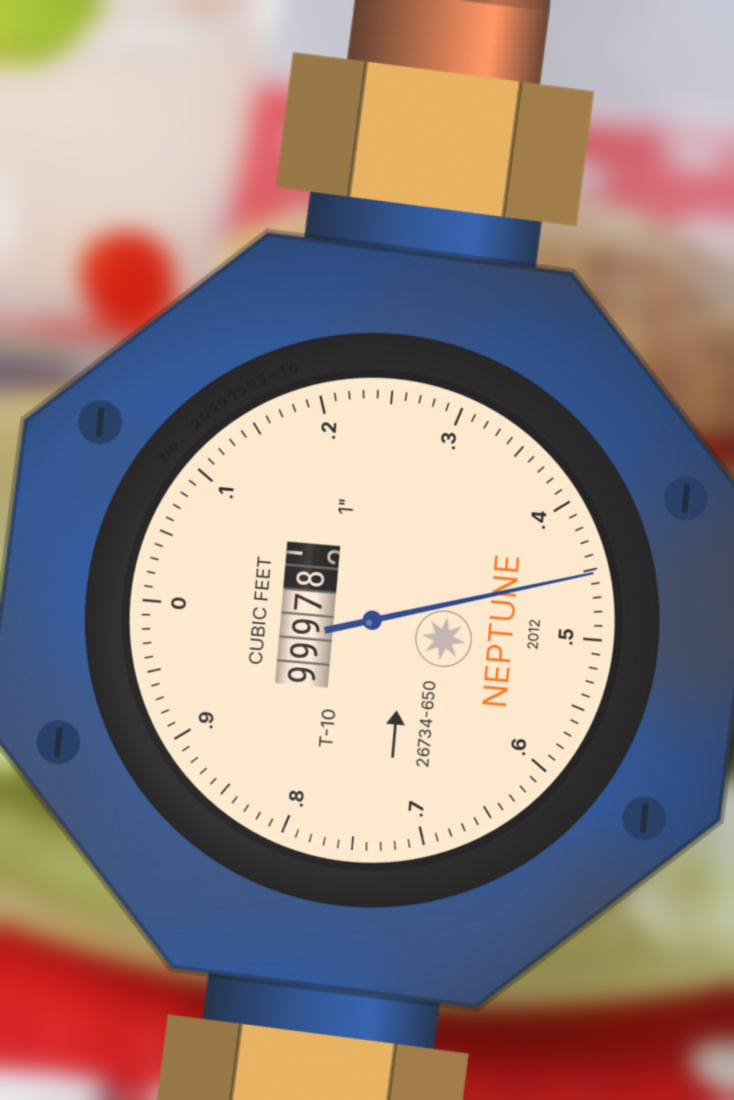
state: 999781.45 ft³
